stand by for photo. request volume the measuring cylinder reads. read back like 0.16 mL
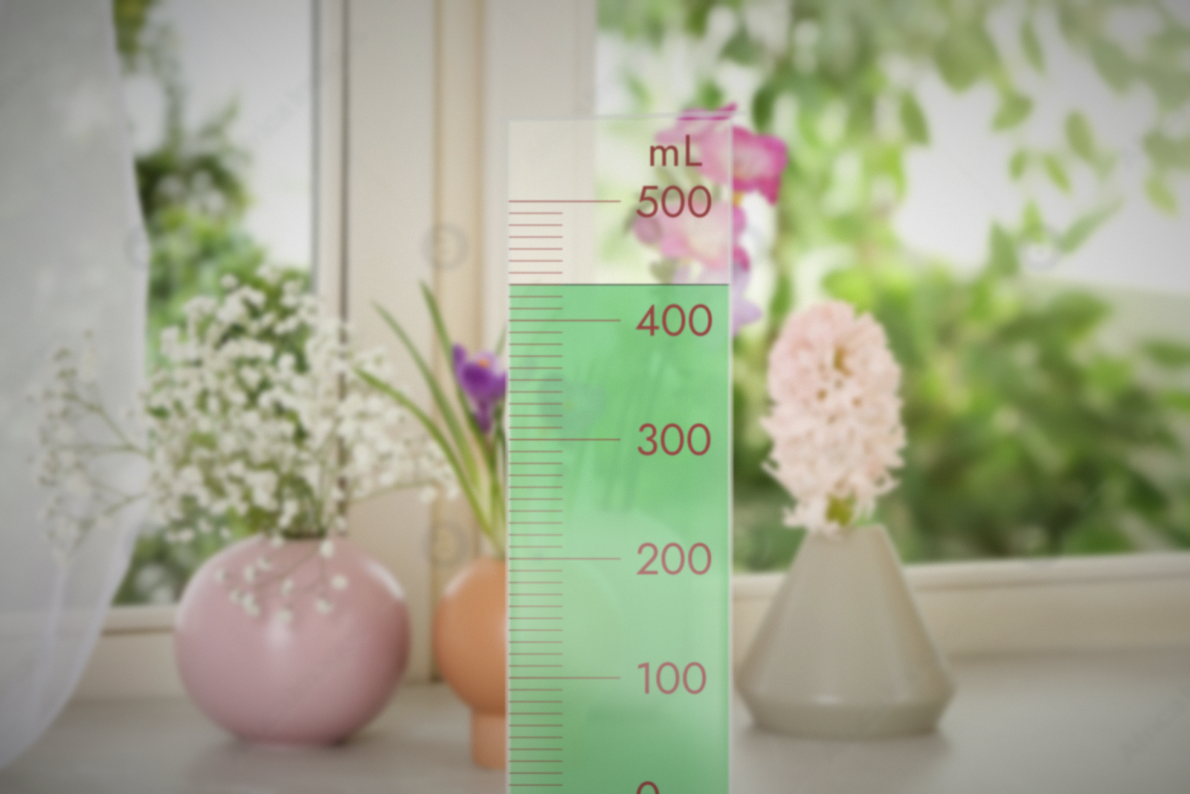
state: 430 mL
